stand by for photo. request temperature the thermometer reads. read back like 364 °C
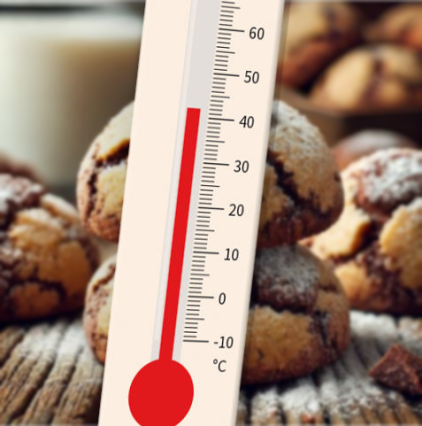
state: 42 °C
